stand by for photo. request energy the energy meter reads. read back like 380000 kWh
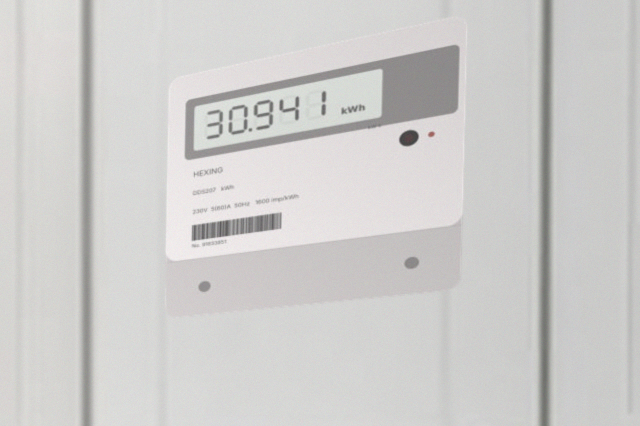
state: 30.941 kWh
